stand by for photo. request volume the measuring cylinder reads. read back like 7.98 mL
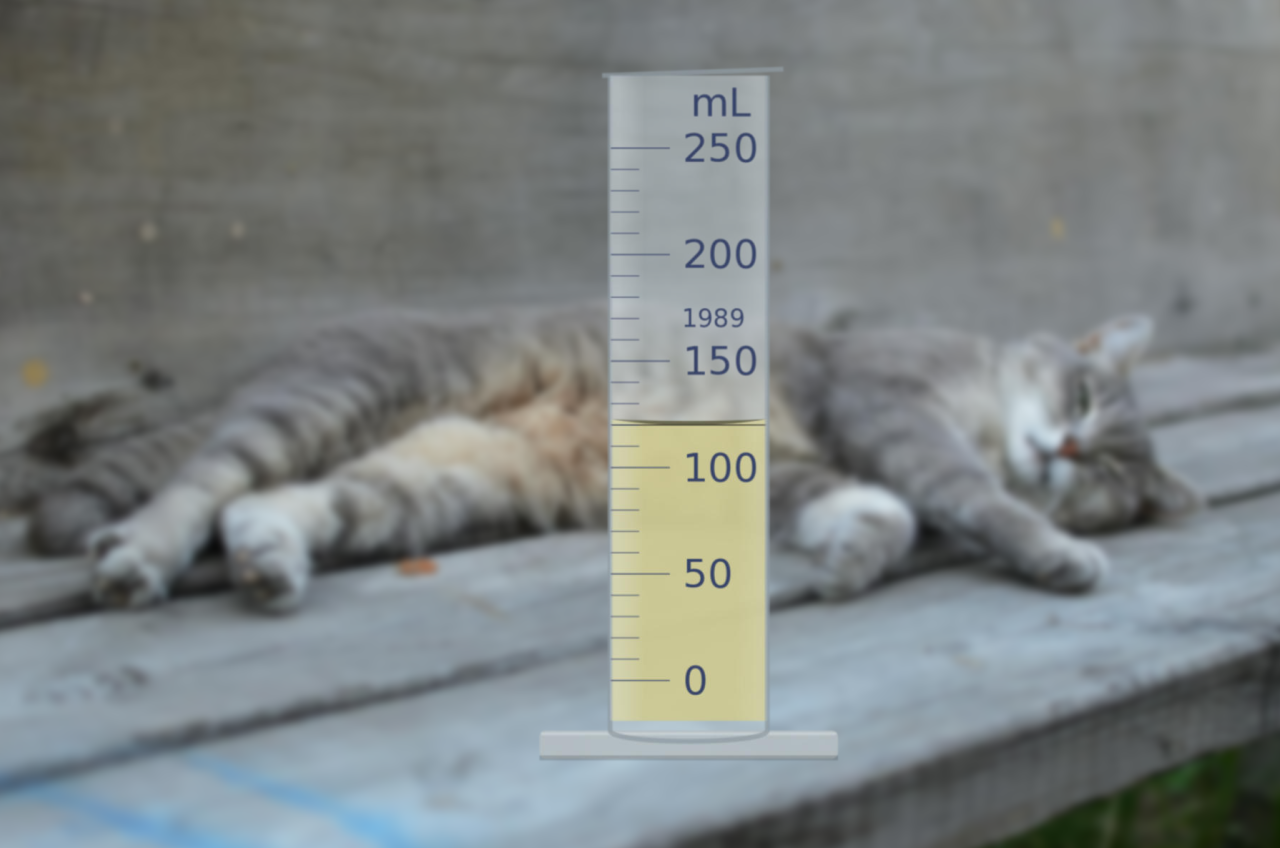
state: 120 mL
